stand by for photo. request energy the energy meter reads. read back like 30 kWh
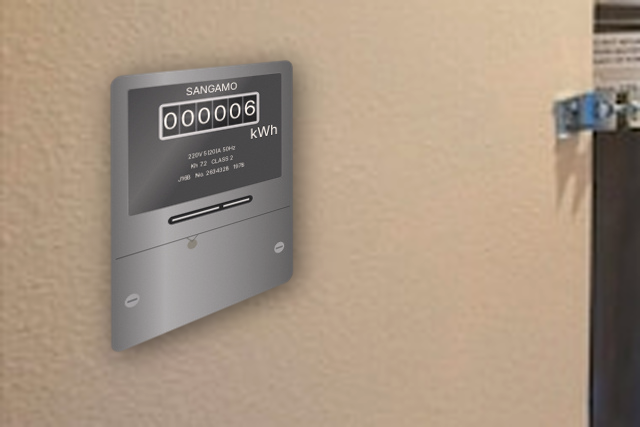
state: 6 kWh
